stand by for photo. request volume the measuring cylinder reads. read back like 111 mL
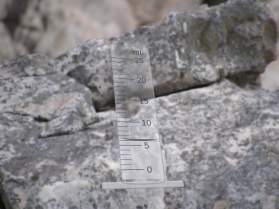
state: 6 mL
